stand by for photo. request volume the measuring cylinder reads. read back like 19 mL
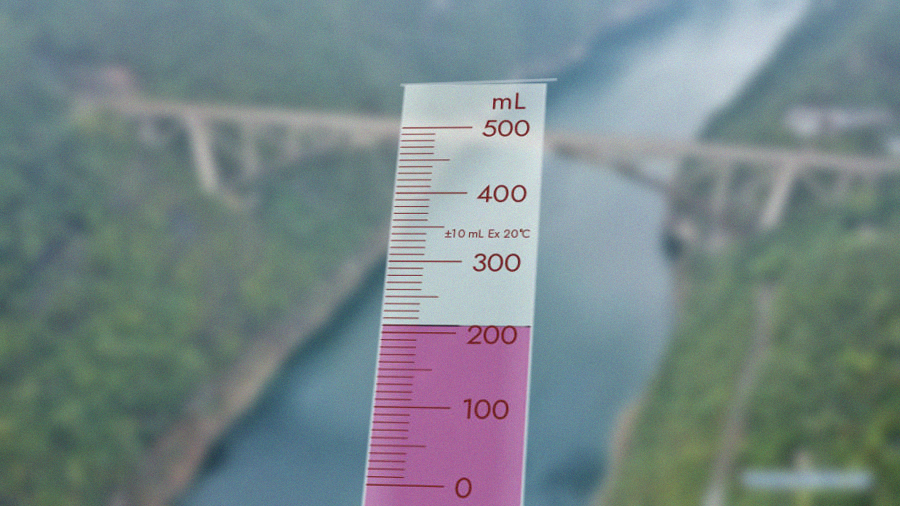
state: 210 mL
